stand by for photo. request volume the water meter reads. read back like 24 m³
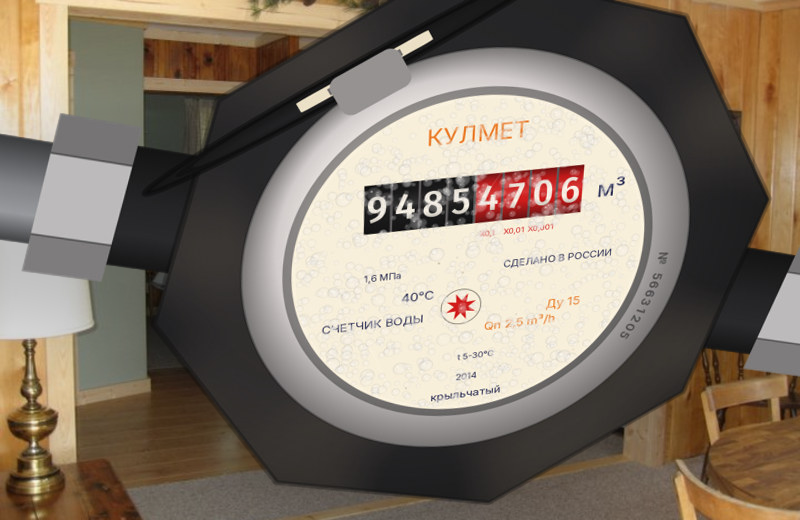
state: 9485.4706 m³
